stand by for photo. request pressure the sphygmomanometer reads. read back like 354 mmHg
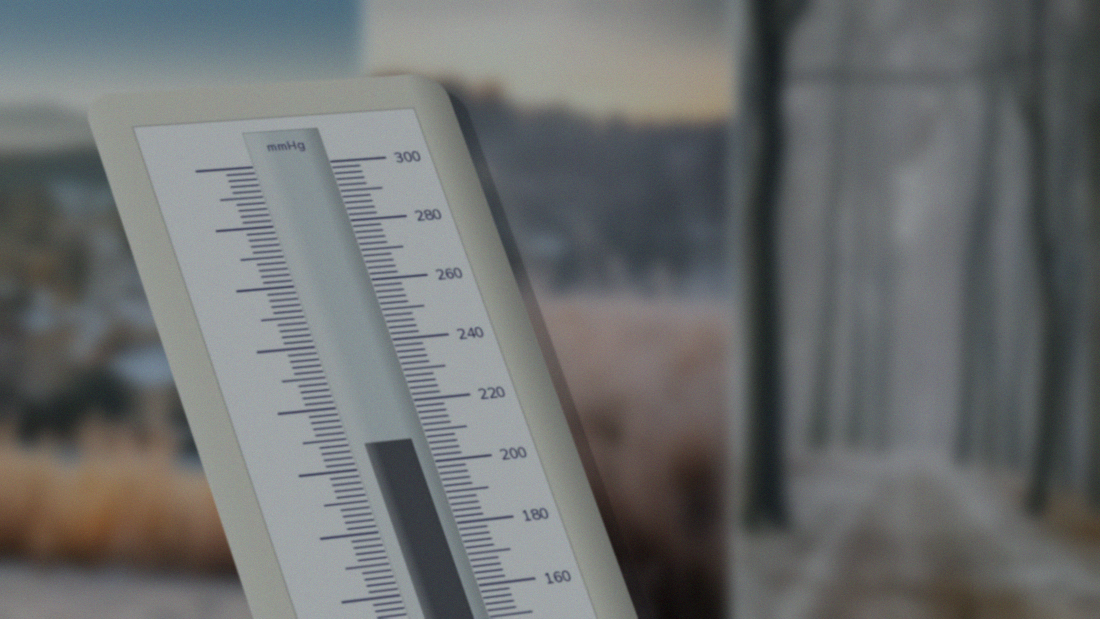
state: 208 mmHg
